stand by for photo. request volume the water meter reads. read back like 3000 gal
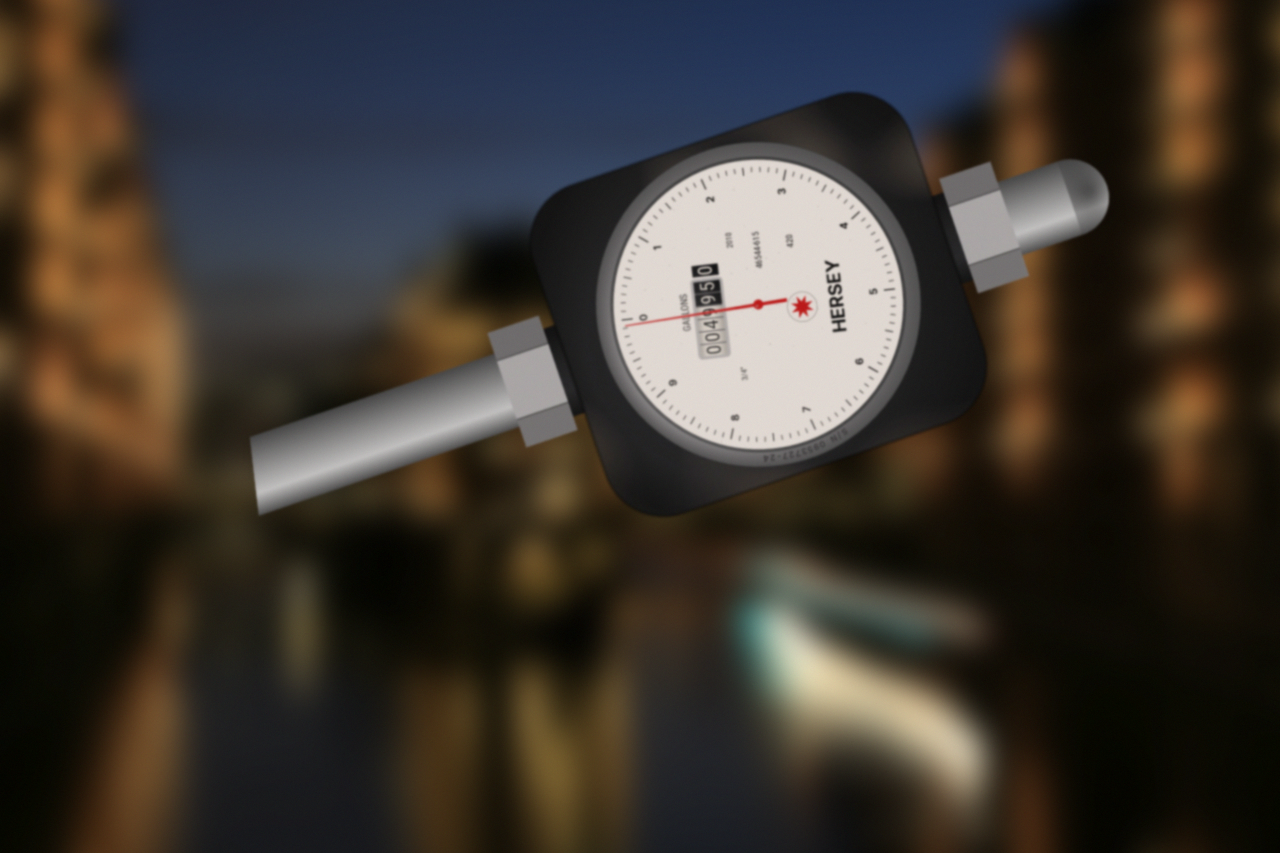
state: 49949.9 gal
